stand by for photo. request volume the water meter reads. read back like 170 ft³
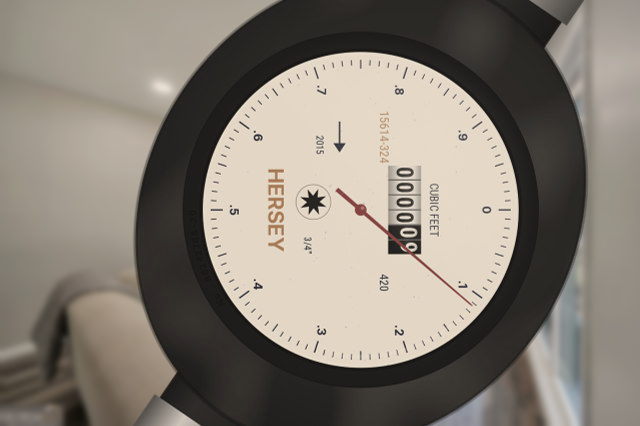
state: 9.11 ft³
